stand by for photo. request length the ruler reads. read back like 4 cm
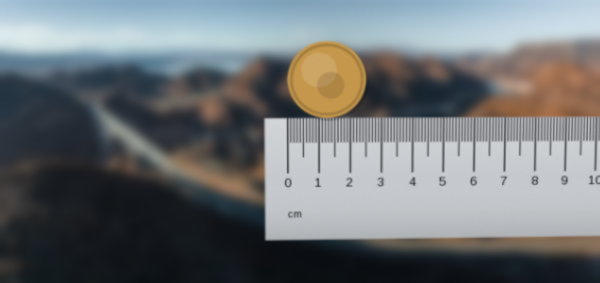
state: 2.5 cm
